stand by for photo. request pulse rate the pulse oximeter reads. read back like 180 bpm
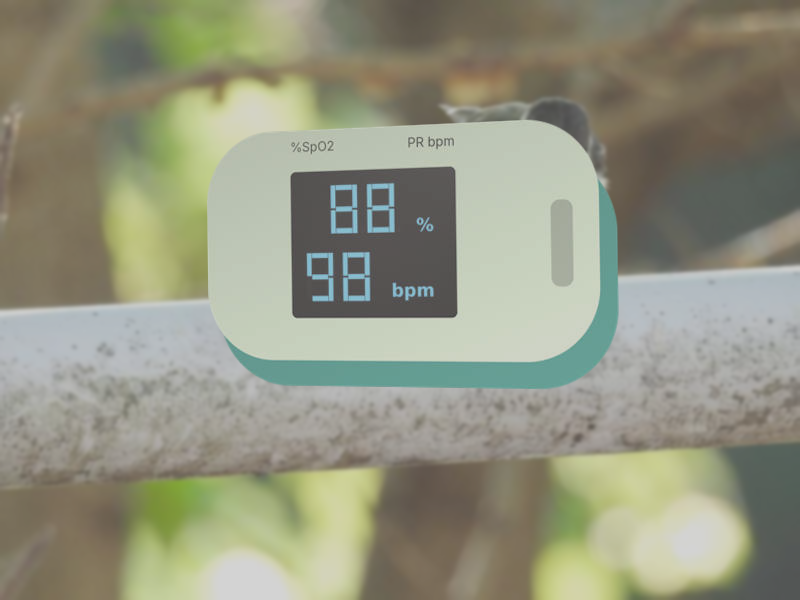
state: 98 bpm
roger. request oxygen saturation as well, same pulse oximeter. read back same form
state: 88 %
